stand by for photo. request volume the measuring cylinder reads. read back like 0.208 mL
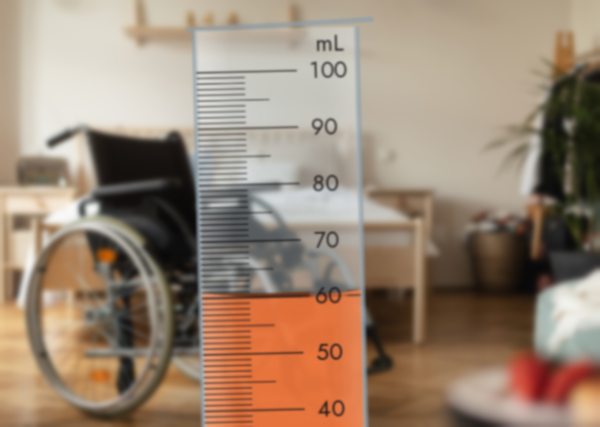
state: 60 mL
